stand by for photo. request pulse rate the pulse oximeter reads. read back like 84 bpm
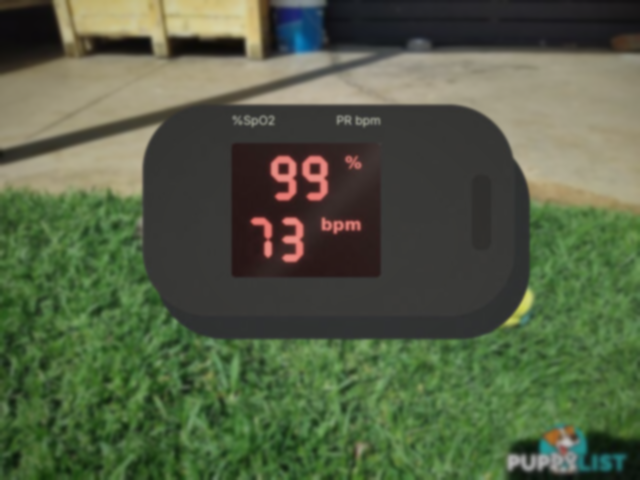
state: 73 bpm
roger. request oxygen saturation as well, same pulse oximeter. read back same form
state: 99 %
